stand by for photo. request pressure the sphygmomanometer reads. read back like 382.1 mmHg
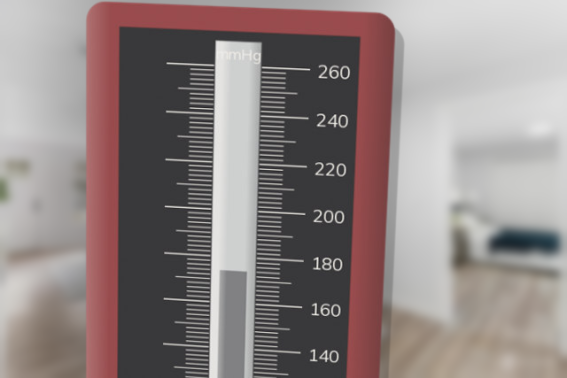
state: 174 mmHg
